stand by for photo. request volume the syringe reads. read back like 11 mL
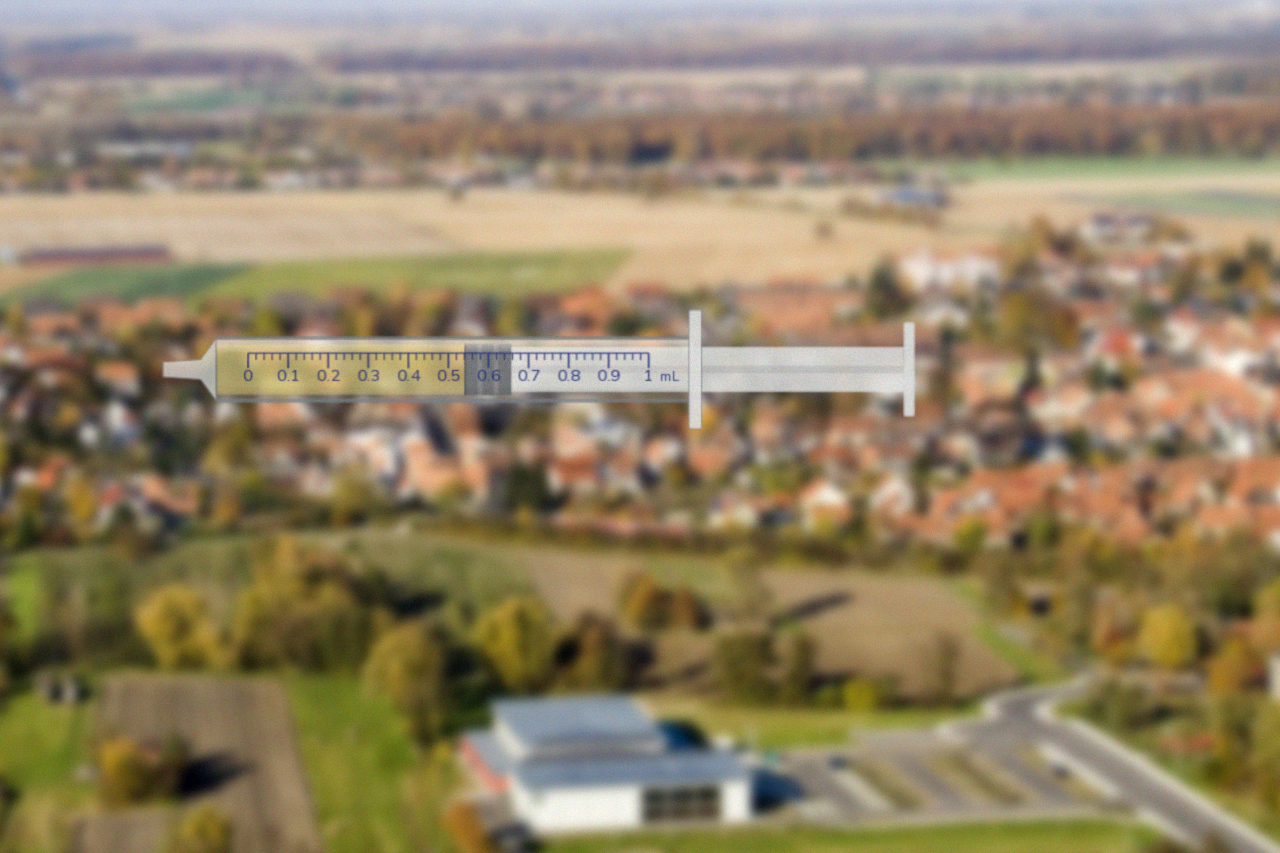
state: 0.54 mL
